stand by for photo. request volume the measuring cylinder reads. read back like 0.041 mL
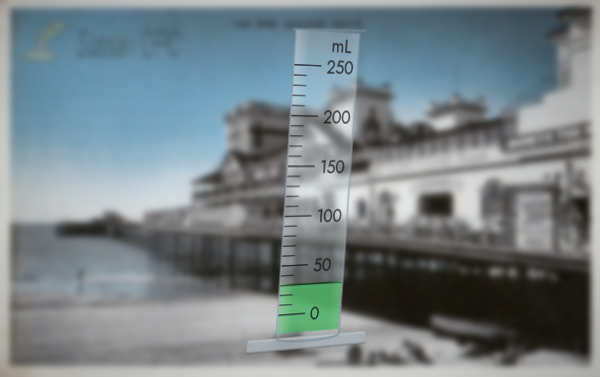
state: 30 mL
